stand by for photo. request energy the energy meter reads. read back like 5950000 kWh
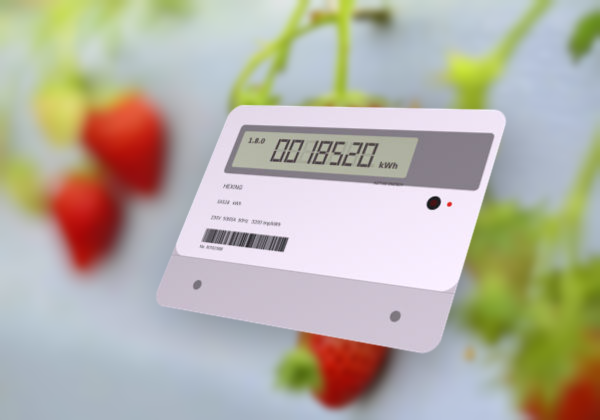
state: 18520 kWh
